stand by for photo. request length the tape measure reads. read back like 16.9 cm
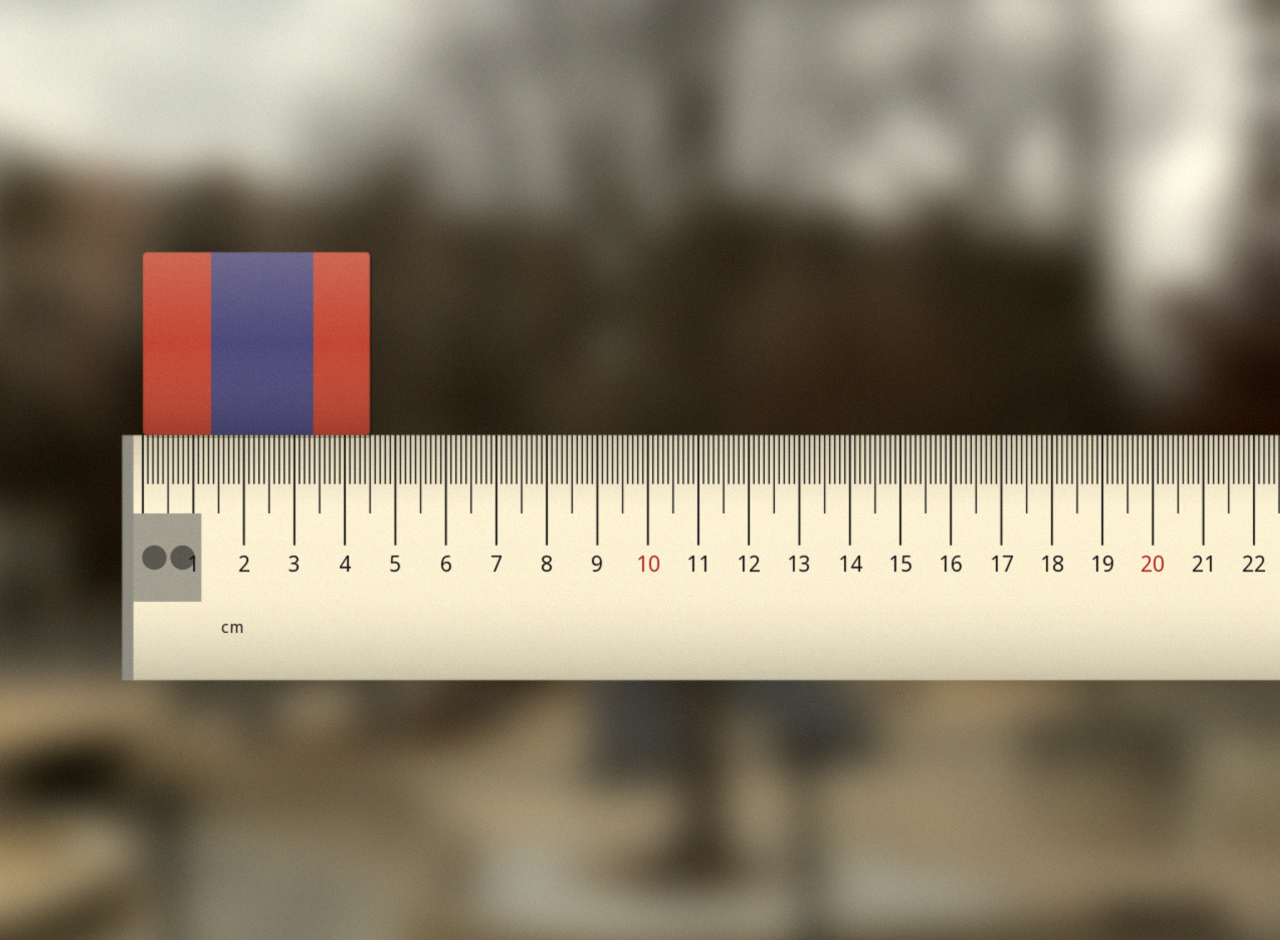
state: 4.5 cm
